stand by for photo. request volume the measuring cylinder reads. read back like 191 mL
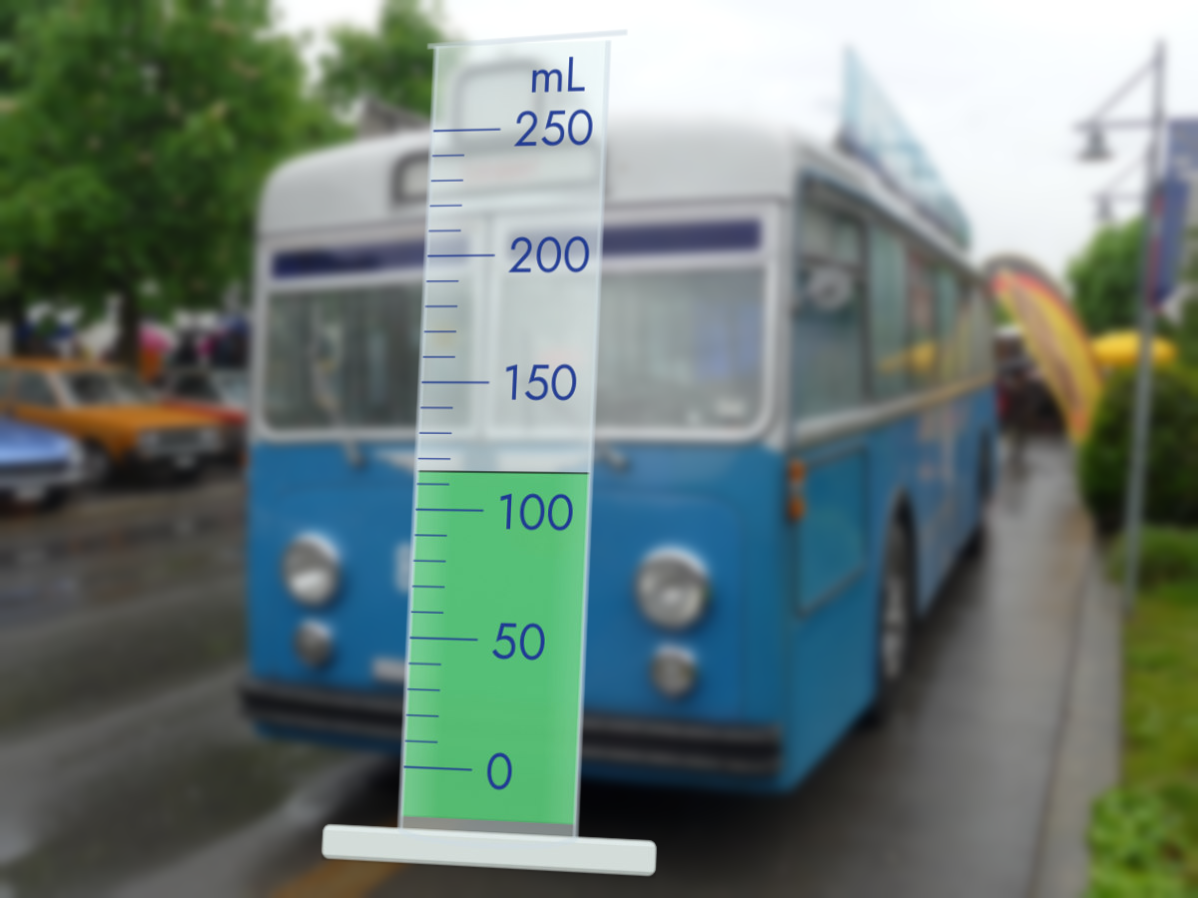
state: 115 mL
